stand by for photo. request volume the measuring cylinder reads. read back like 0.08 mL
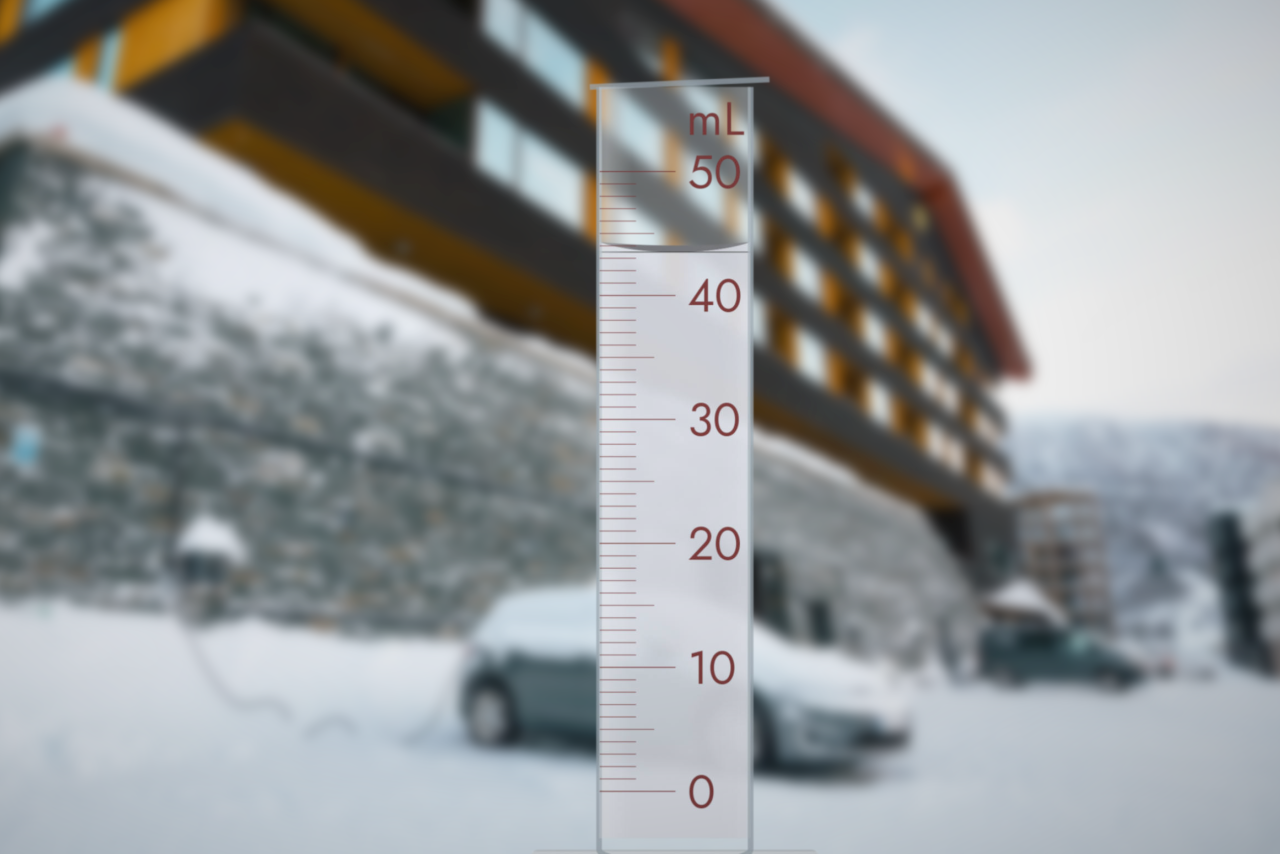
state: 43.5 mL
